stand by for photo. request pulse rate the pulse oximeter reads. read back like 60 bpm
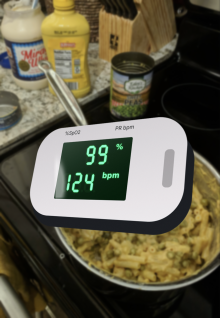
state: 124 bpm
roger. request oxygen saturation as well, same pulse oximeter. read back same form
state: 99 %
